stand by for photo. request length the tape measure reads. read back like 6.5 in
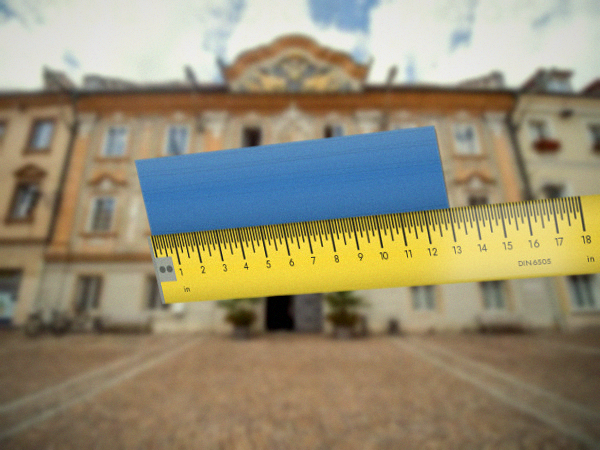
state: 13 in
